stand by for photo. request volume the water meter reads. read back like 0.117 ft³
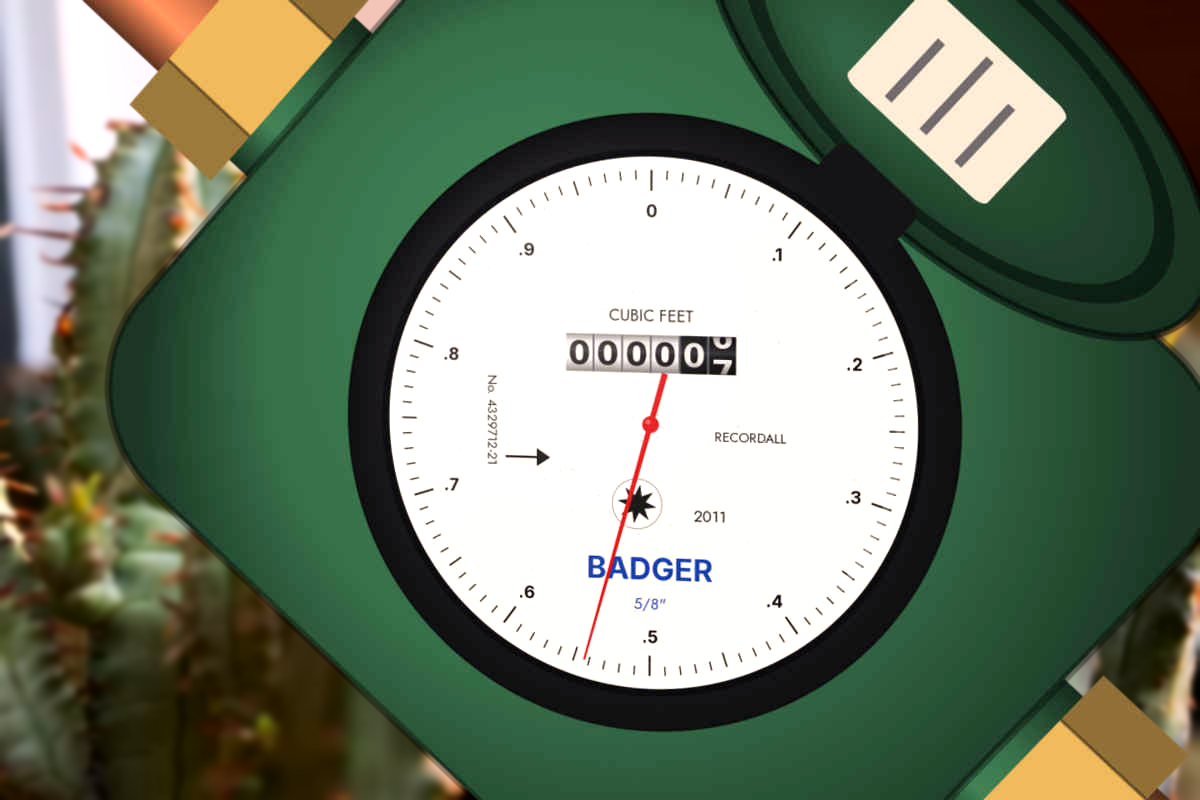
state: 6.54 ft³
